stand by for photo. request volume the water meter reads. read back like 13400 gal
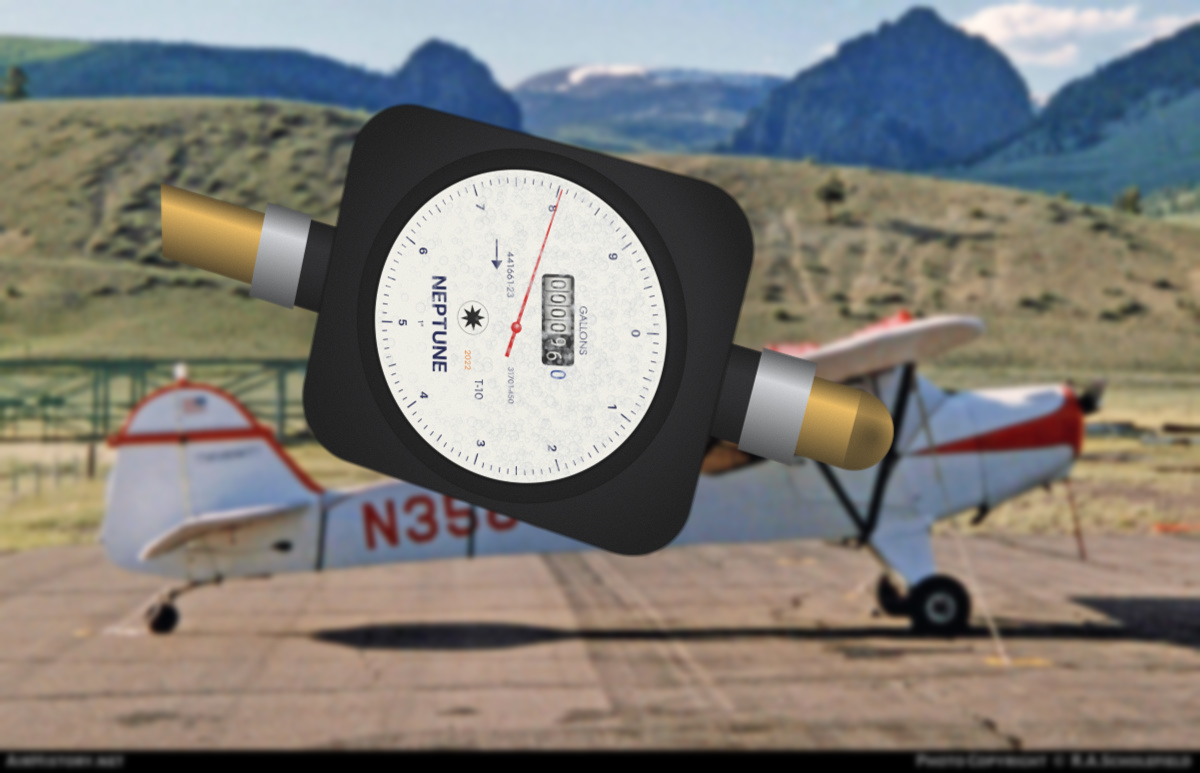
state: 958.0 gal
